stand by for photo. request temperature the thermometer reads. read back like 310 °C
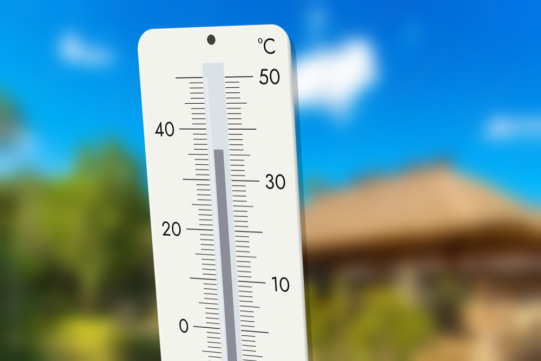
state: 36 °C
